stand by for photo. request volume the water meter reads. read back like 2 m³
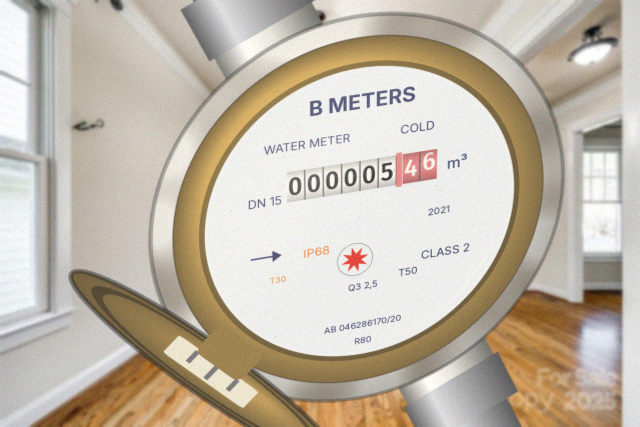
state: 5.46 m³
